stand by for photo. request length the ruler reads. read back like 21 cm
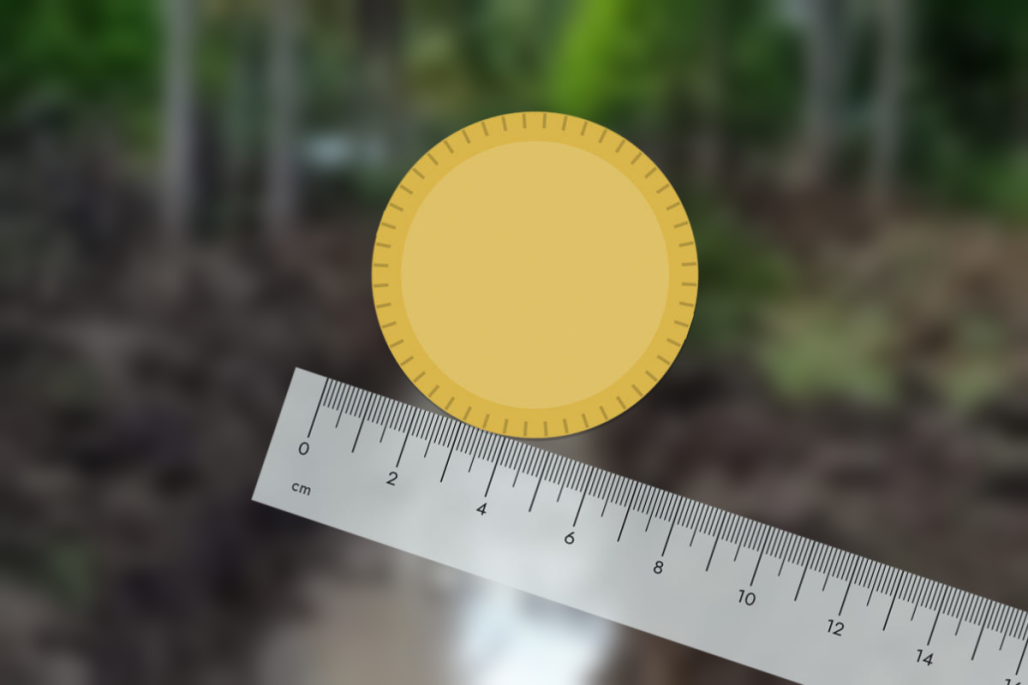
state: 7 cm
